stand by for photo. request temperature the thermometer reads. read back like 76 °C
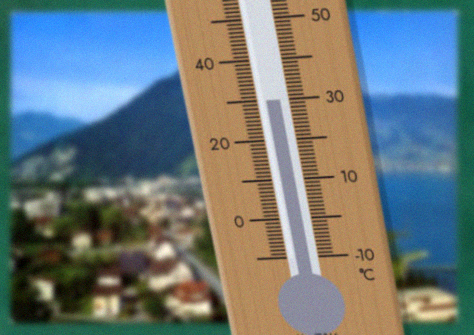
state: 30 °C
